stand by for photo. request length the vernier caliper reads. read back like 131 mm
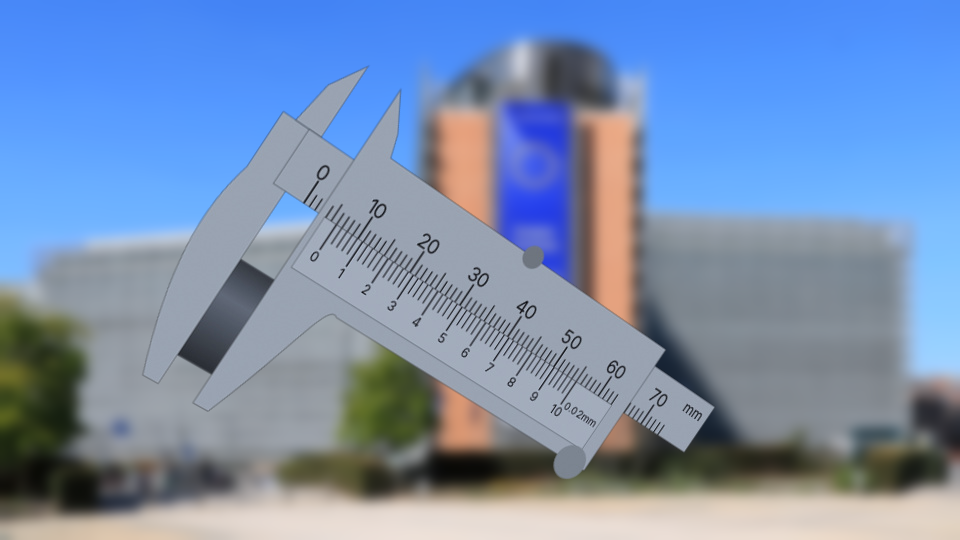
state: 6.0 mm
